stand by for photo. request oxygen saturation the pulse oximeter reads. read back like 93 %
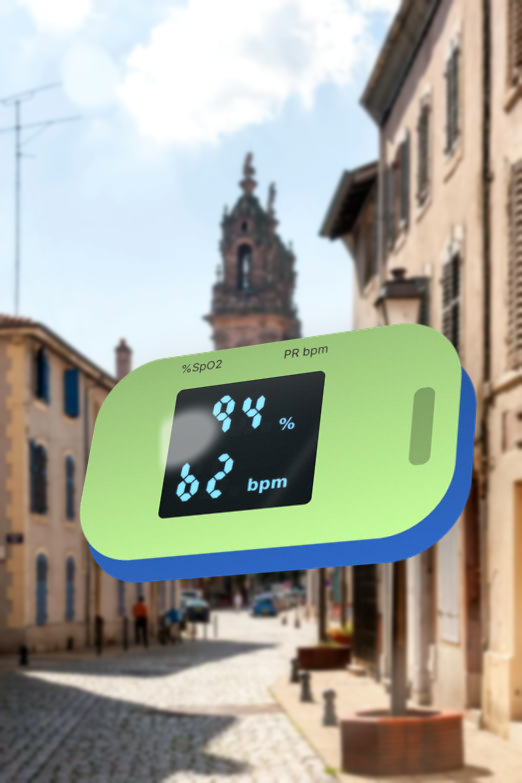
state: 94 %
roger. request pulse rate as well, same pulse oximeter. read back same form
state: 62 bpm
